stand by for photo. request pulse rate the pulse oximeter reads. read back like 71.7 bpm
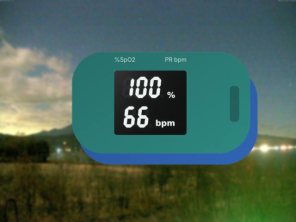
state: 66 bpm
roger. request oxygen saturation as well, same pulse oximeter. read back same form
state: 100 %
